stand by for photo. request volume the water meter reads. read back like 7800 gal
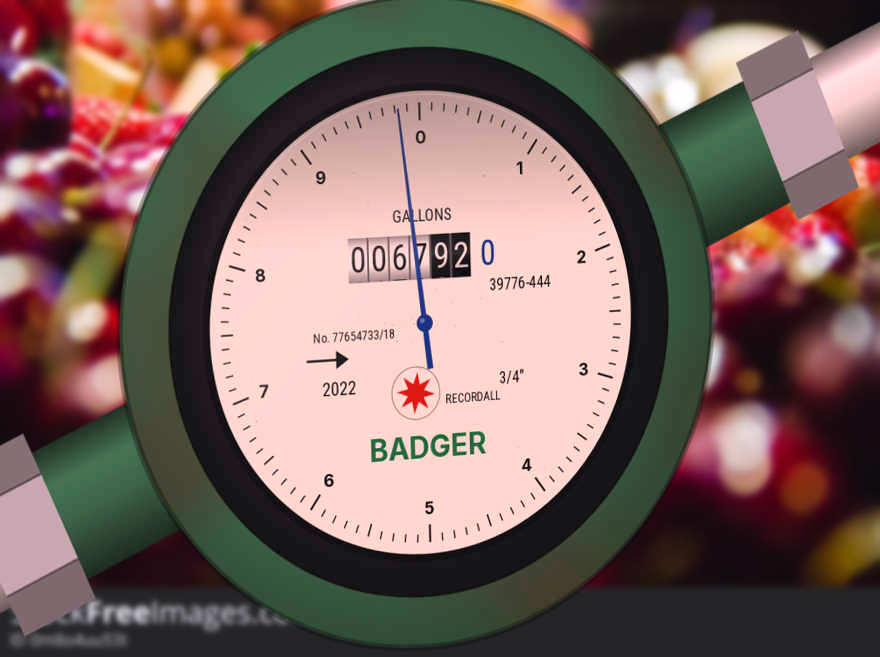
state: 67919.8 gal
